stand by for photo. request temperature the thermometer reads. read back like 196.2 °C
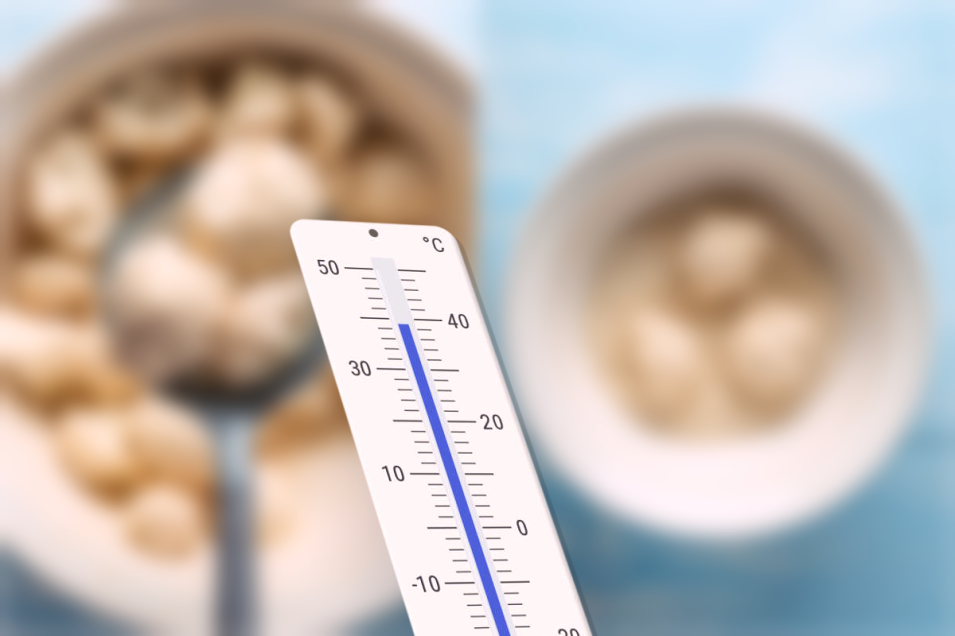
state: 39 °C
